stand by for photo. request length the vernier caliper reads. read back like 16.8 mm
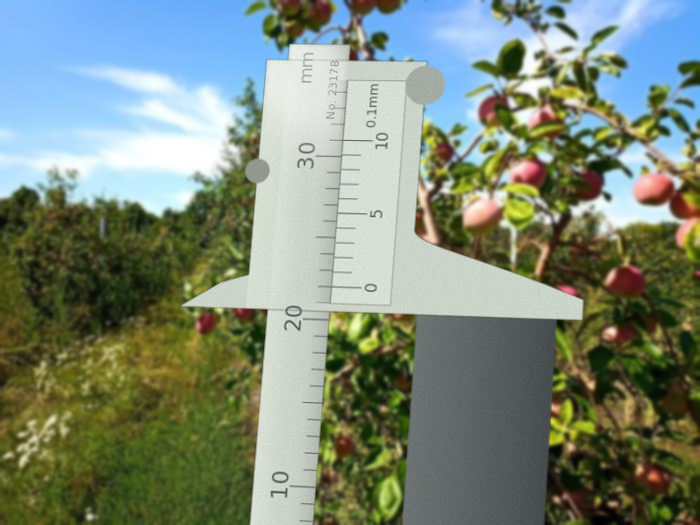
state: 22.0 mm
